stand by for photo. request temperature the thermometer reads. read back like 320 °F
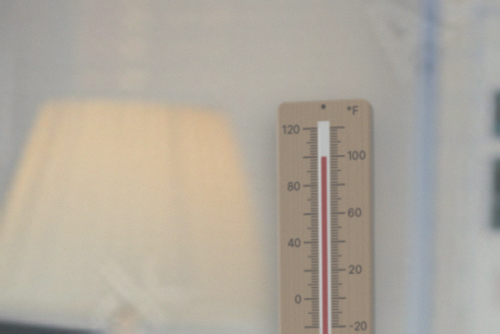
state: 100 °F
